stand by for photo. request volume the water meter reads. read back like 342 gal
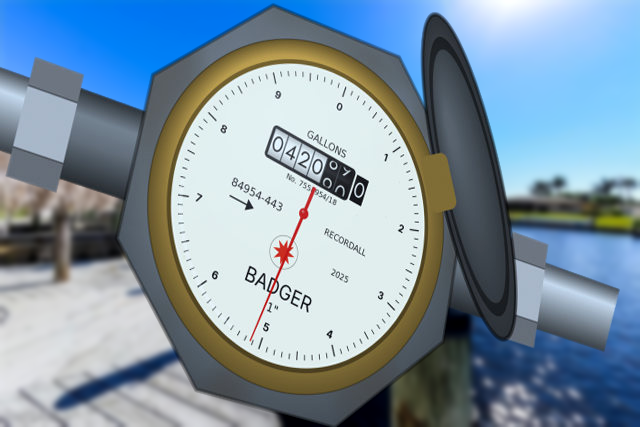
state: 420895.1 gal
